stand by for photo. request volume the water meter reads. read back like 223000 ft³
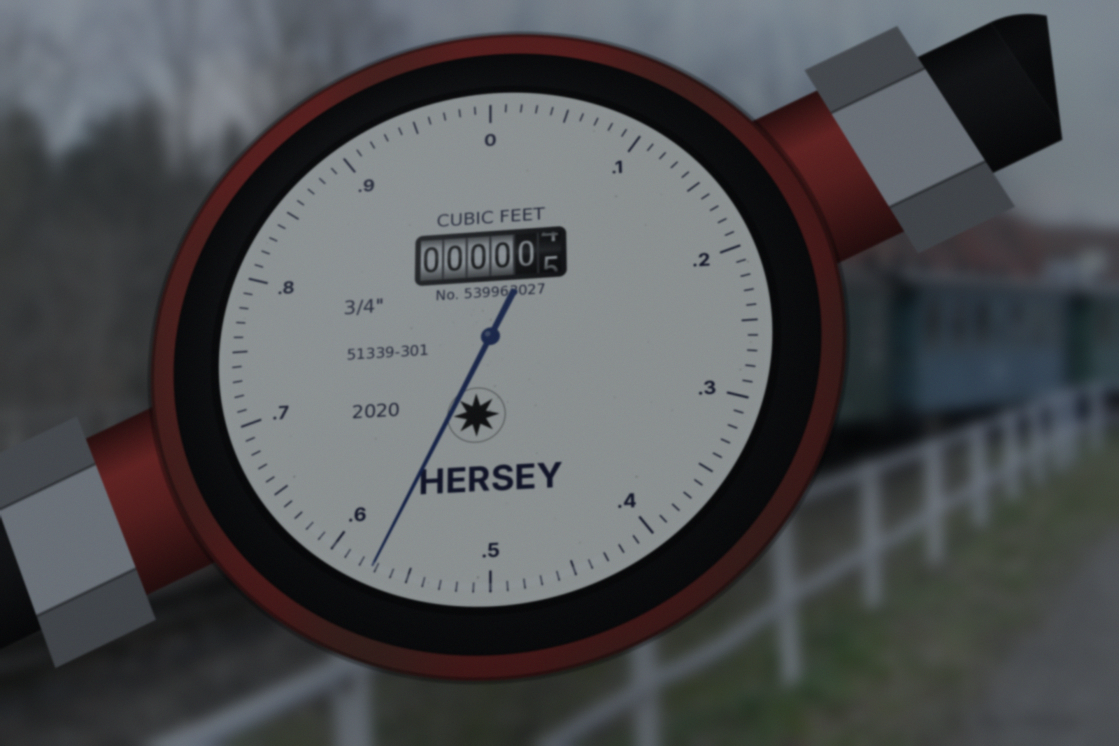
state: 4.57 ft³
